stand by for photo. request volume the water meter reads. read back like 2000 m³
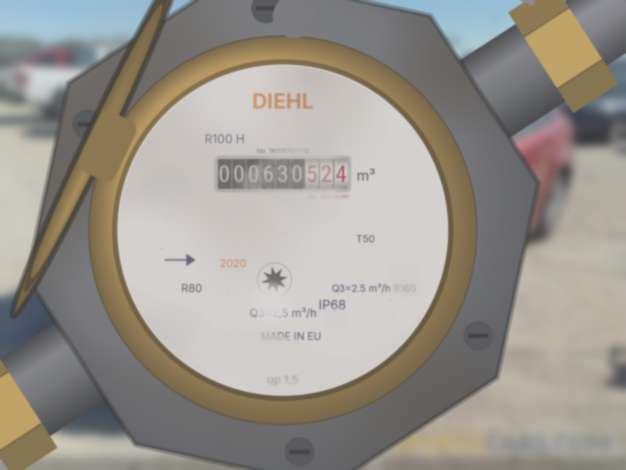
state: 630.524 m³
